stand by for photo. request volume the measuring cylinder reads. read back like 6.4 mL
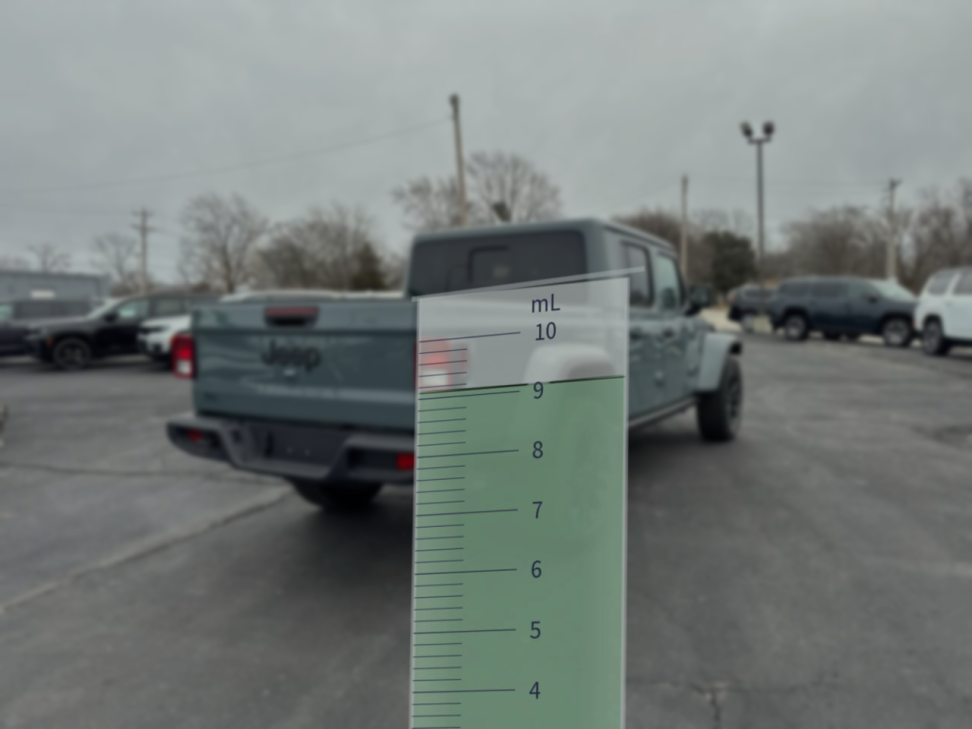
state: 9.1 mL
